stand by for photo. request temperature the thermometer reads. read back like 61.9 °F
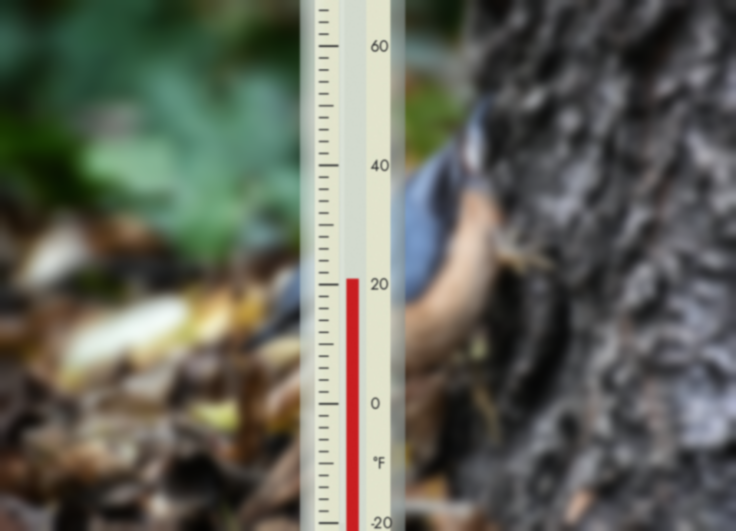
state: 21 °F
